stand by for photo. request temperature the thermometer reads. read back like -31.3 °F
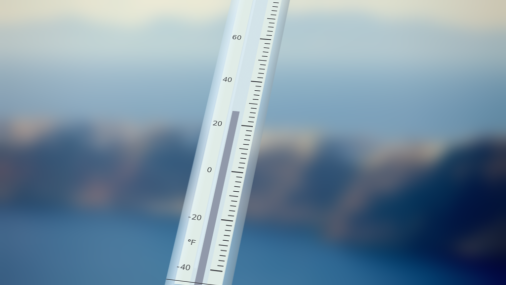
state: 26 °F
